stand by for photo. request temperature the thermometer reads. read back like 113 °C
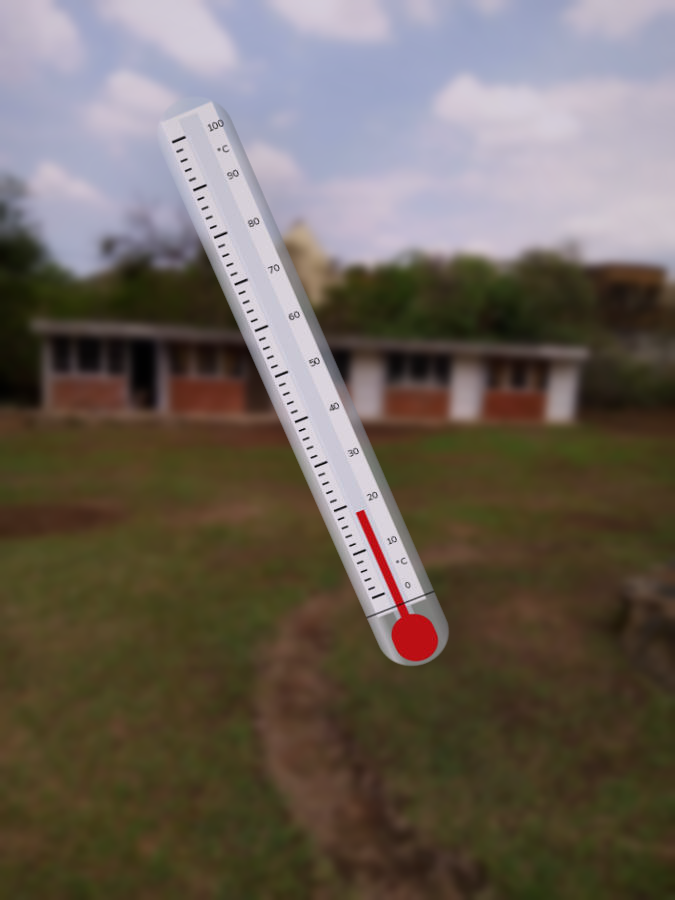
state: 18 °C
